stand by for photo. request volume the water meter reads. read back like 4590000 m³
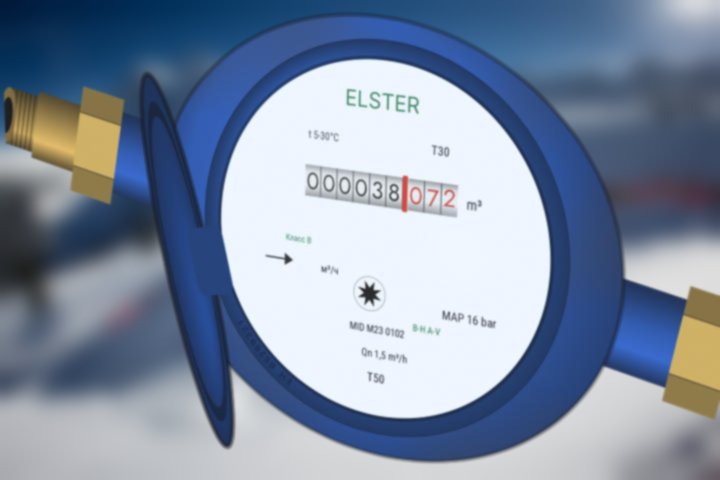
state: 38.072 m³
